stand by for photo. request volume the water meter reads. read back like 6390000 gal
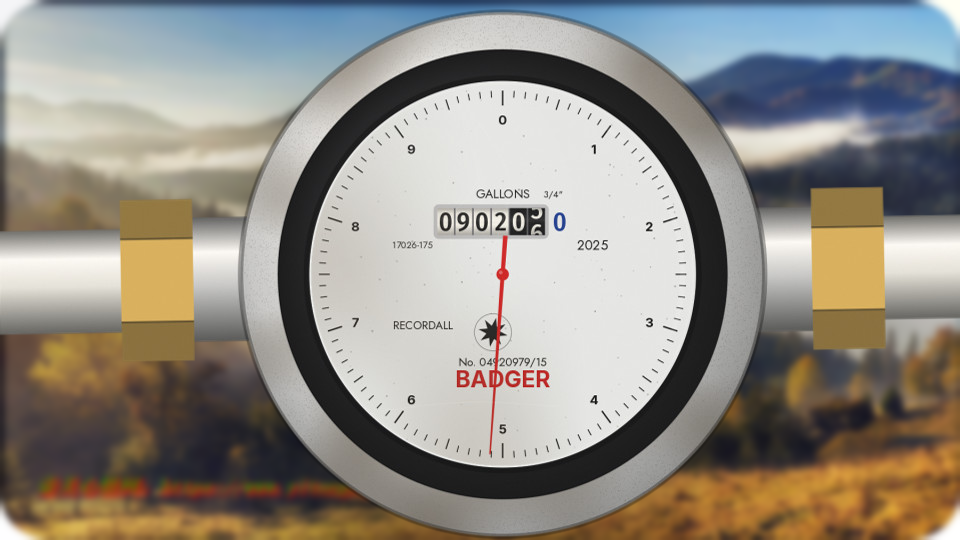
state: 902055.1 gal
